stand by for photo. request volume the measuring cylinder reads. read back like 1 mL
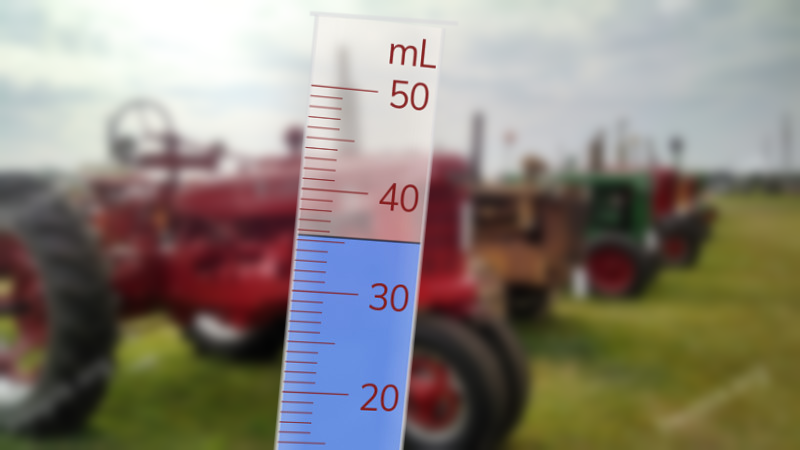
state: 35.5 mL
